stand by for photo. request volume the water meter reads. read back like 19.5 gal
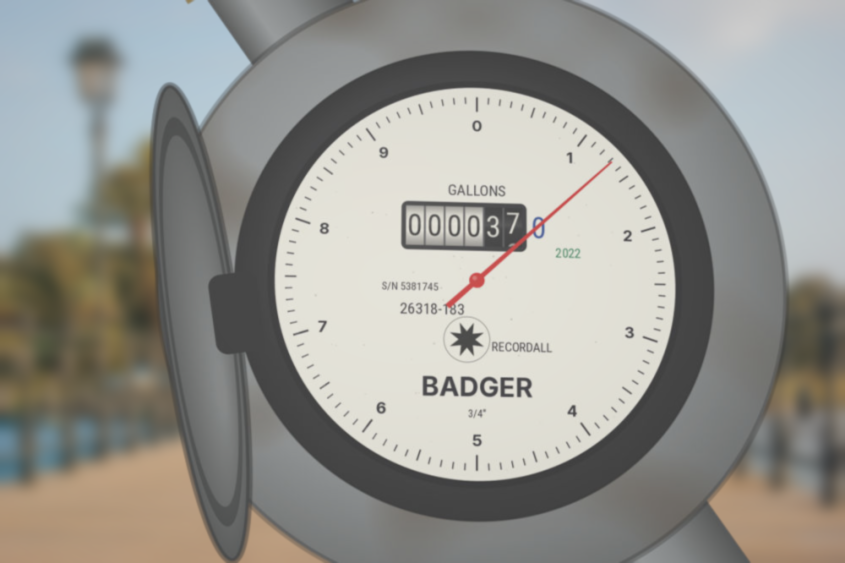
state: 371.3 gal
